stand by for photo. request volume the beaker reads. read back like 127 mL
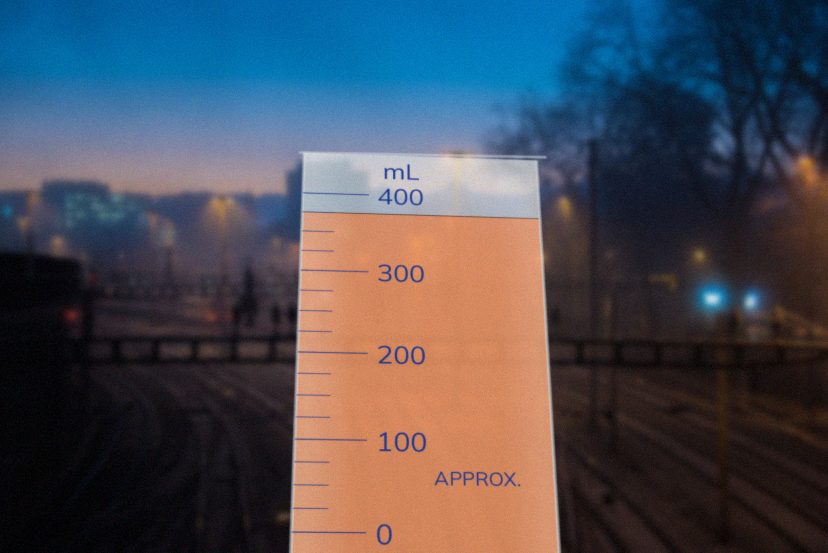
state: 375 mL
